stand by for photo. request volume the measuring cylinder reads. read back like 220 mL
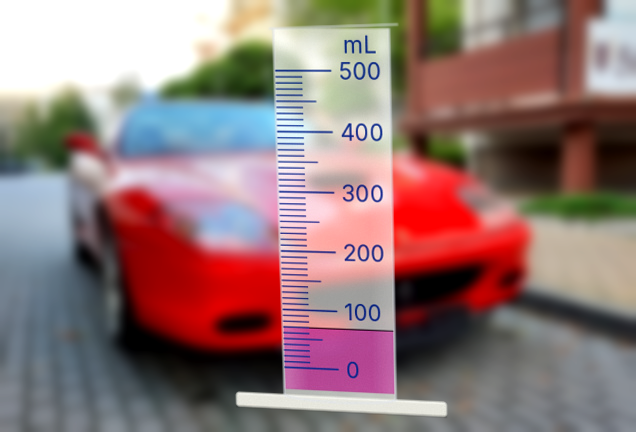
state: 70 mL
